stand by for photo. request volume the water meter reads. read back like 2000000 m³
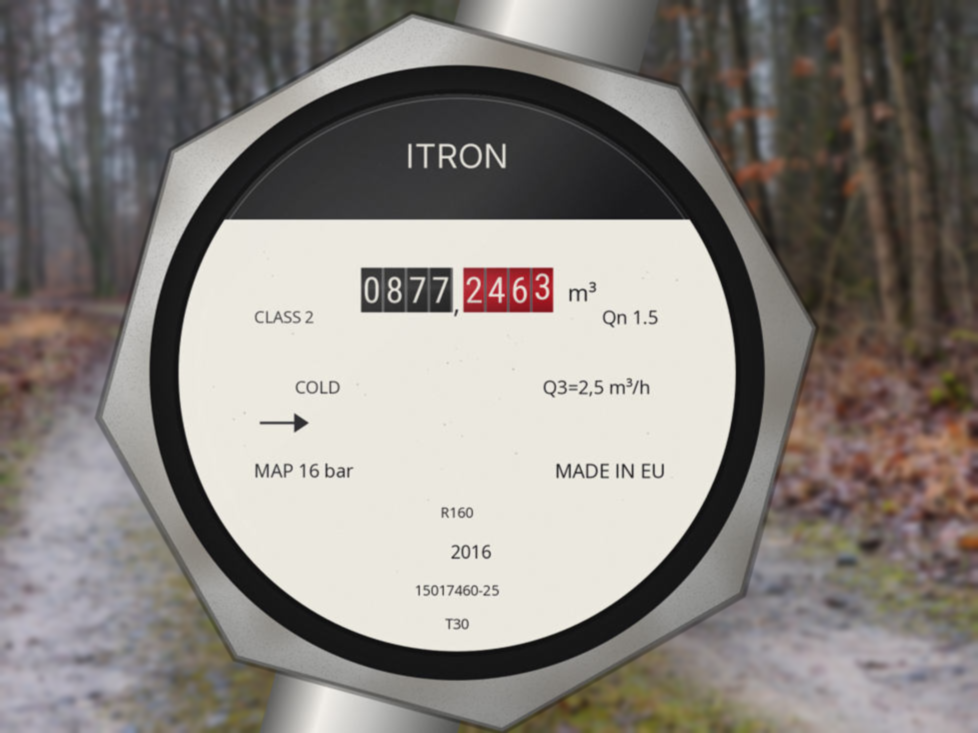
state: 877.2463 m³
